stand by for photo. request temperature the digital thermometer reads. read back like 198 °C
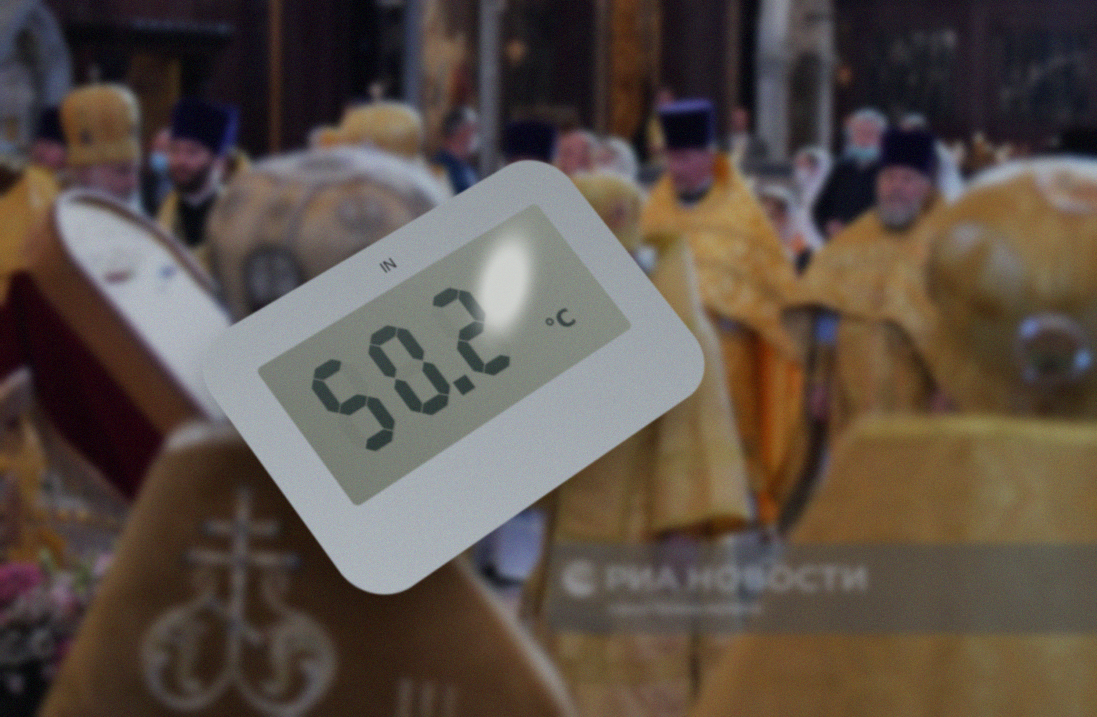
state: 50.2 °C
